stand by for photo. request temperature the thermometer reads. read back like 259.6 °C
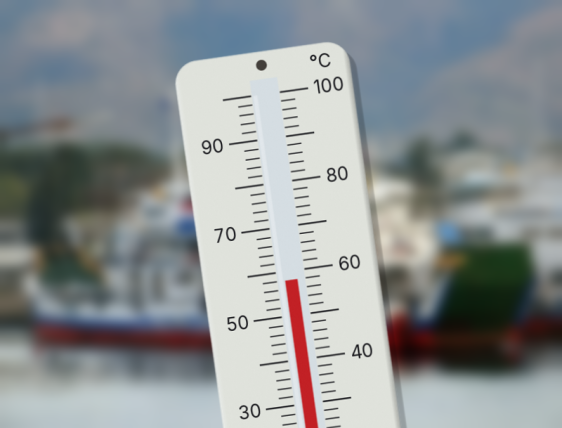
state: 58 °C
